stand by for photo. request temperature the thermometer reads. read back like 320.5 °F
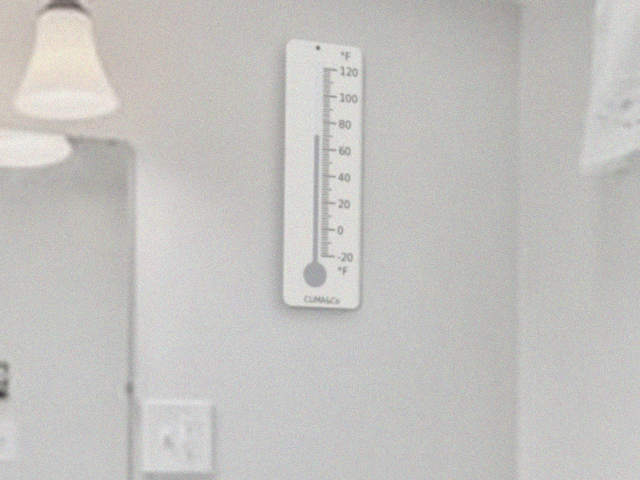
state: 70 °F
